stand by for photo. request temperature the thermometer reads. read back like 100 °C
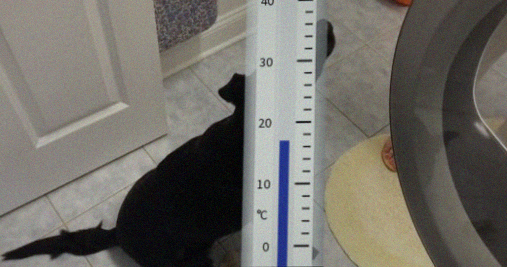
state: 17 °C
